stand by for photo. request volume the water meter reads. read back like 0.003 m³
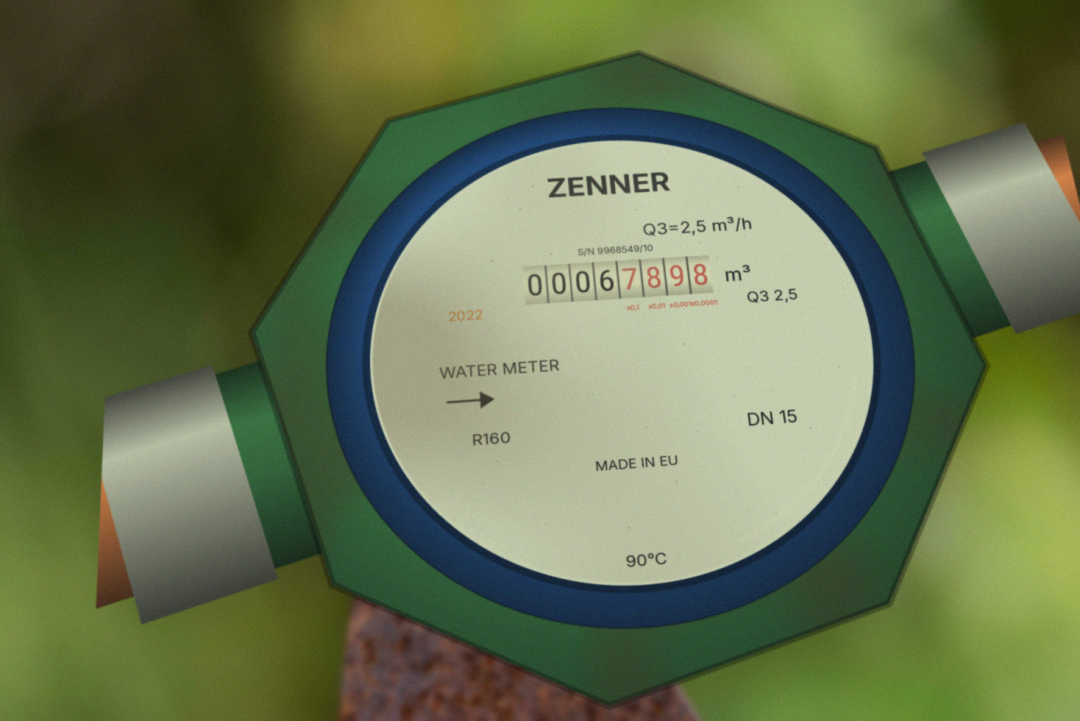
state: 6.7898 m³
